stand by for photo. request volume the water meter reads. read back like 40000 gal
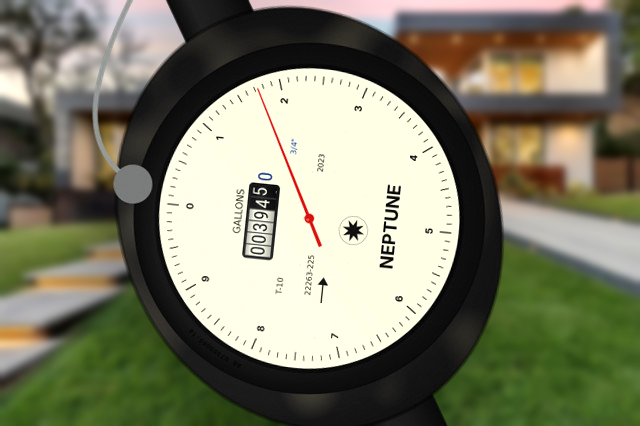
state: 39451.7 gal
